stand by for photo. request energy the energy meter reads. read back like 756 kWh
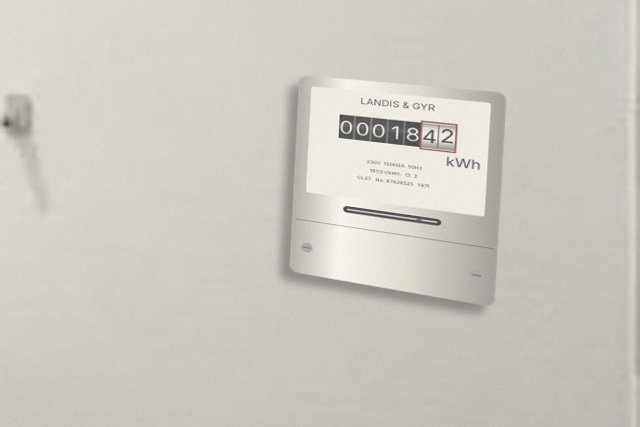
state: 18.42 kWh
